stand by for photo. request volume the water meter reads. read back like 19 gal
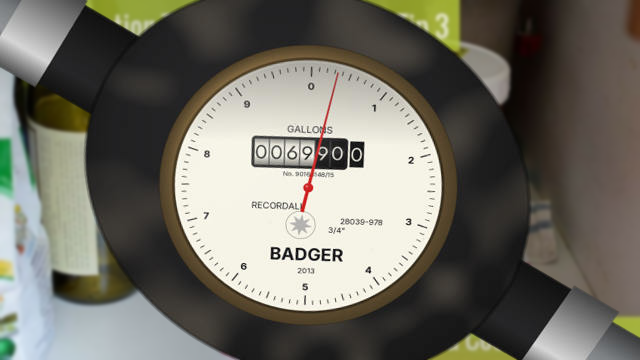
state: 69900.3 gal
